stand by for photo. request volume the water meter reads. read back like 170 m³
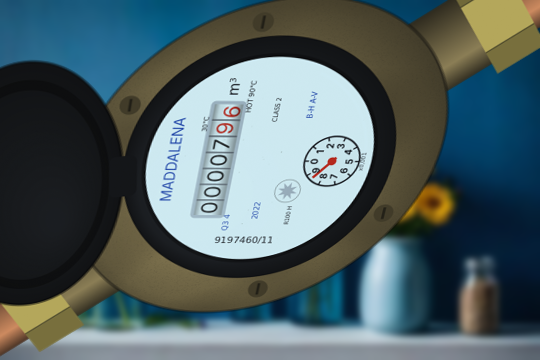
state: 7.958 m³
